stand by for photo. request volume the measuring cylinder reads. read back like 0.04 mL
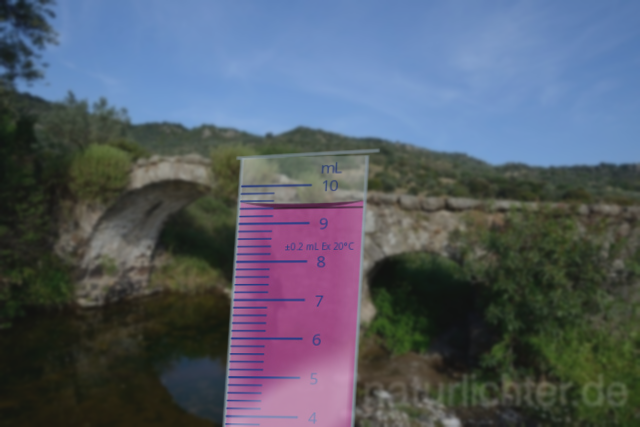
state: 9.4 mL
